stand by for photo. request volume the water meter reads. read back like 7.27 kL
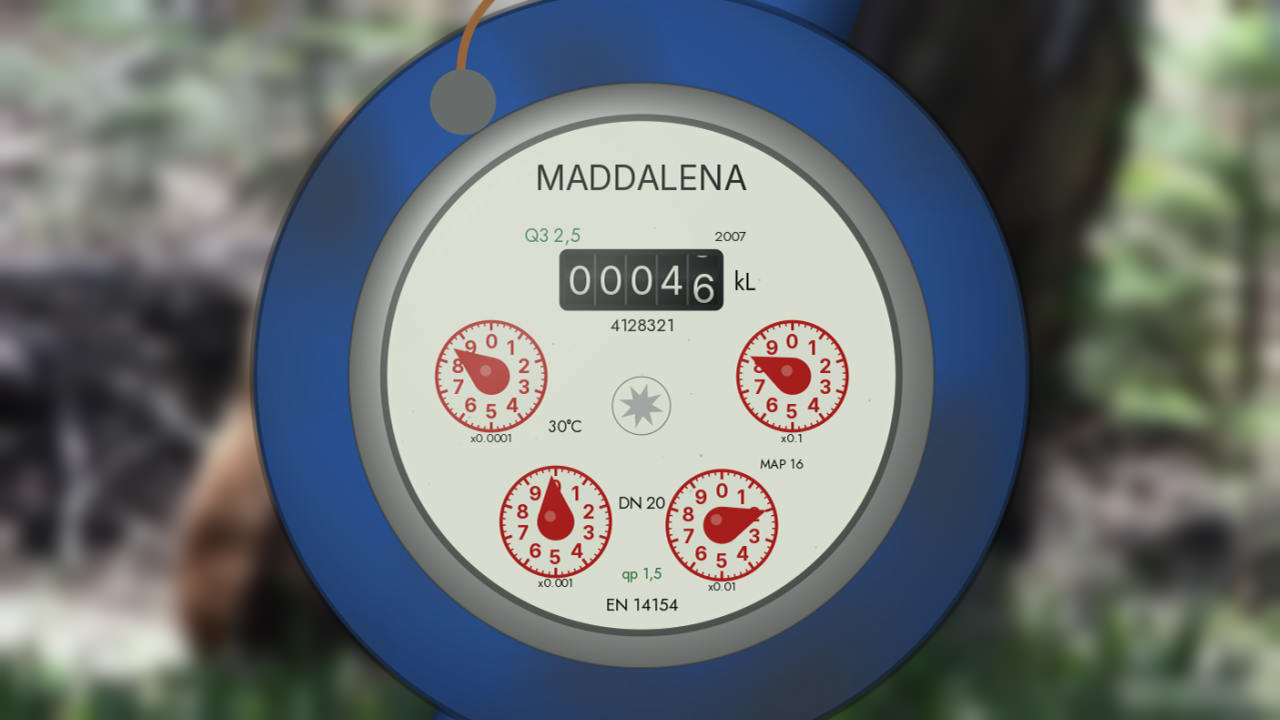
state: 45.8198 kL
